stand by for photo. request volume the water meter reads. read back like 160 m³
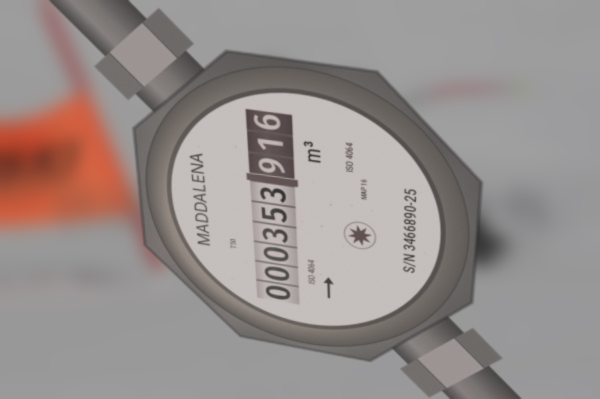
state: 353.916 m³
